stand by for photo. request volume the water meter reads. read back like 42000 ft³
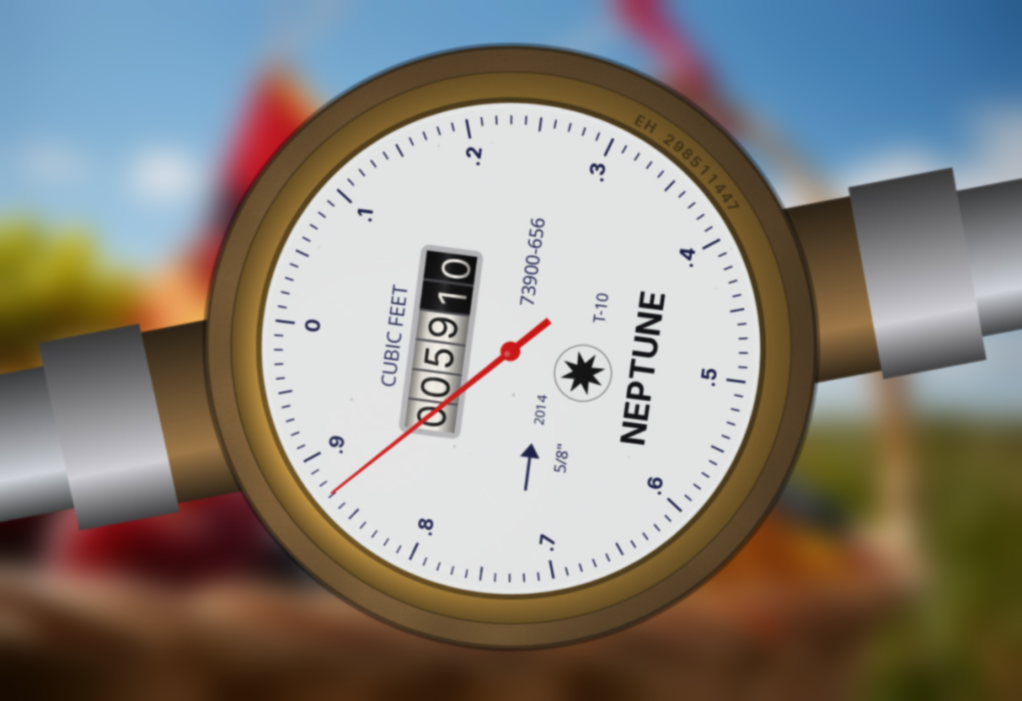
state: 5909.87 ft³
